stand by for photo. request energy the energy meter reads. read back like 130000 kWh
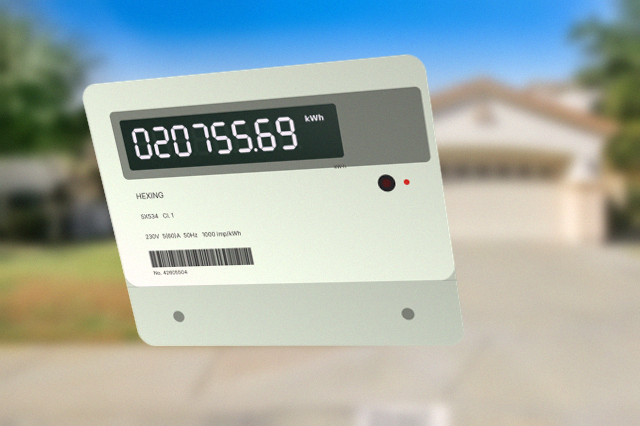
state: 20755.69 kWh
